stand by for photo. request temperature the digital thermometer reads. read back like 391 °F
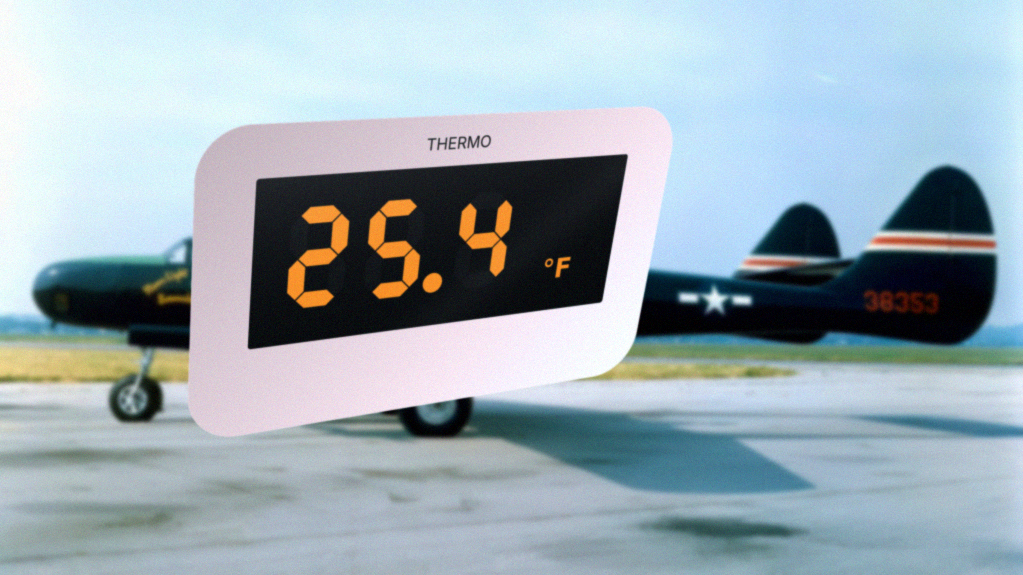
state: 25.4 °F
